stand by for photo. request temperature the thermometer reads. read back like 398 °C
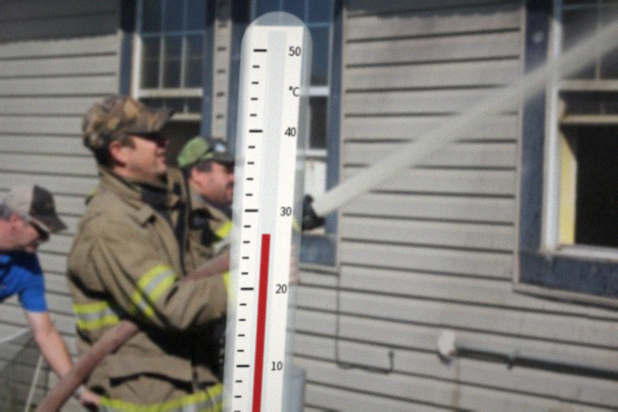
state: 27 °C
